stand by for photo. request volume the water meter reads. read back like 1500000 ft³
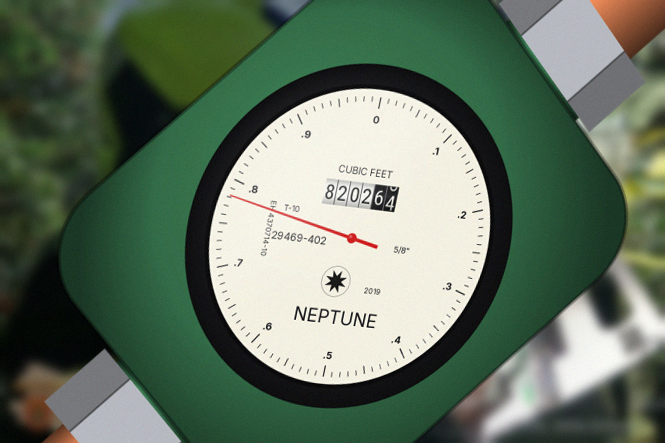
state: 820263.78 ft³
